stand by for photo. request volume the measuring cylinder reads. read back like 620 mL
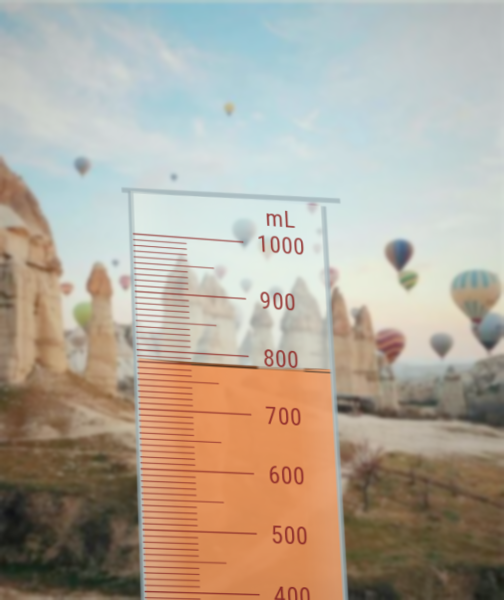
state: 780 mL
